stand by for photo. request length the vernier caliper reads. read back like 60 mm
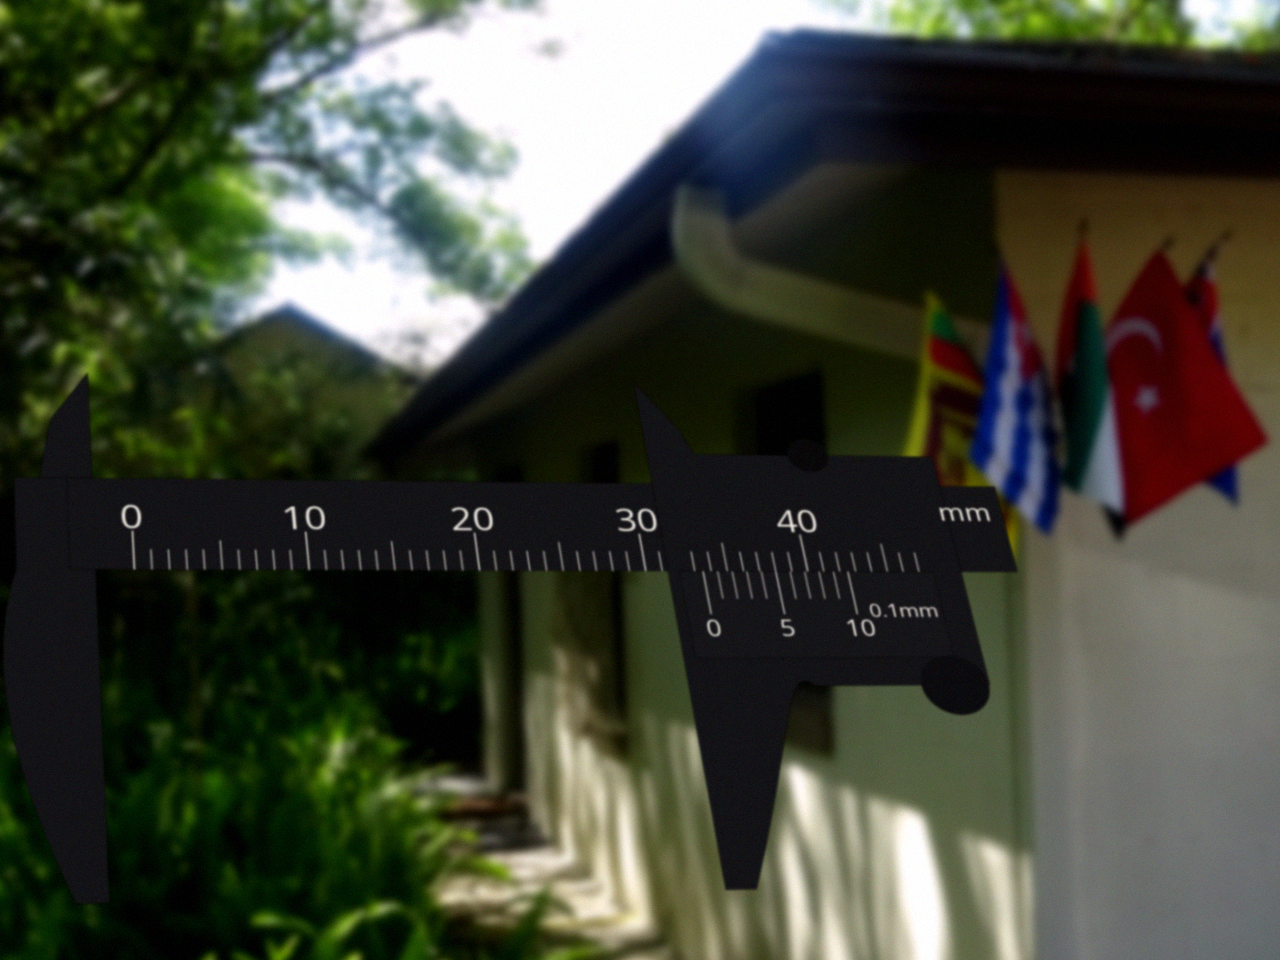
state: 33.5 mm
